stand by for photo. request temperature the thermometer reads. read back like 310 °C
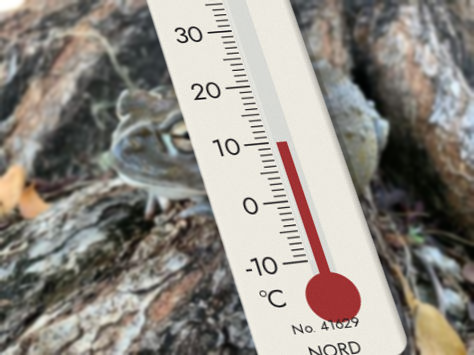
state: 10 °C
